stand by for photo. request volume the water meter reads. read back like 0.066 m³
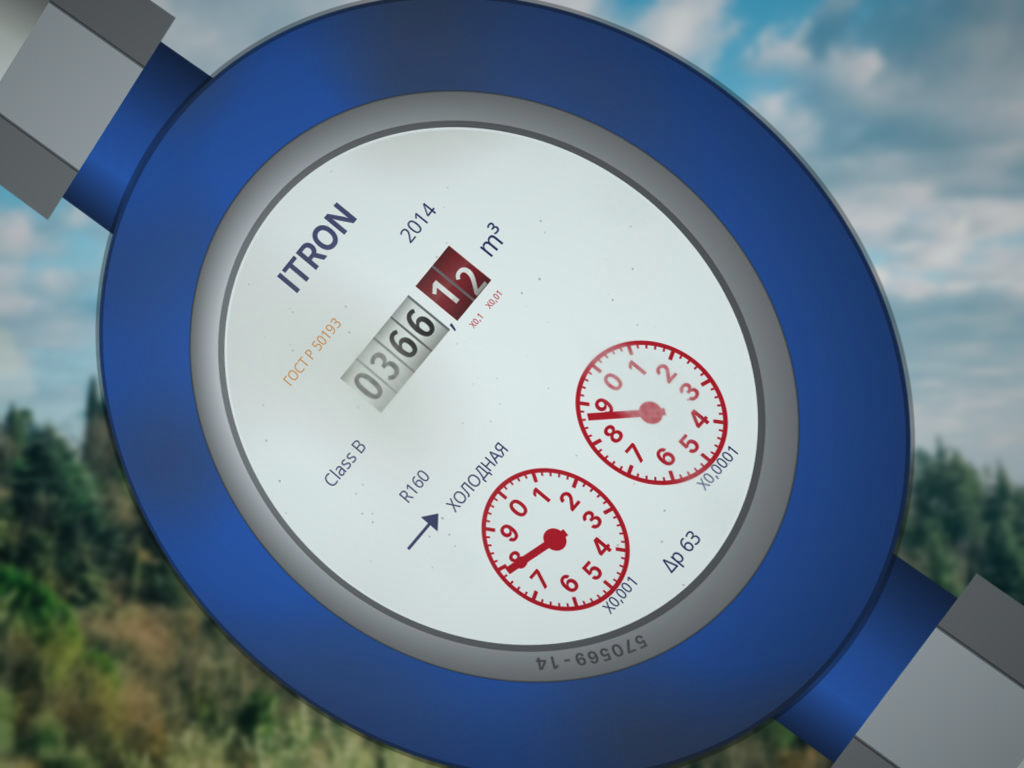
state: 366.1178 m³
